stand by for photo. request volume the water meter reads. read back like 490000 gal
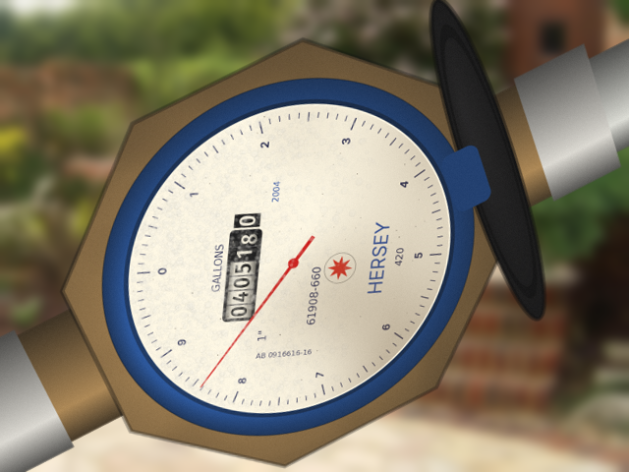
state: 405178.4 gal
